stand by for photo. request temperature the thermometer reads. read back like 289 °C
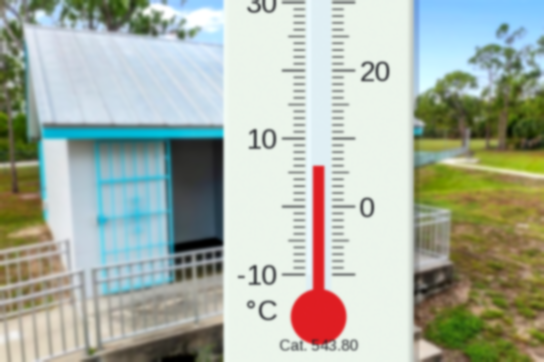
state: 6 °C
